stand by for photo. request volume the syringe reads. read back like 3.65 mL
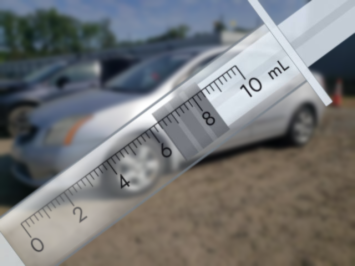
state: 6.4 mL
